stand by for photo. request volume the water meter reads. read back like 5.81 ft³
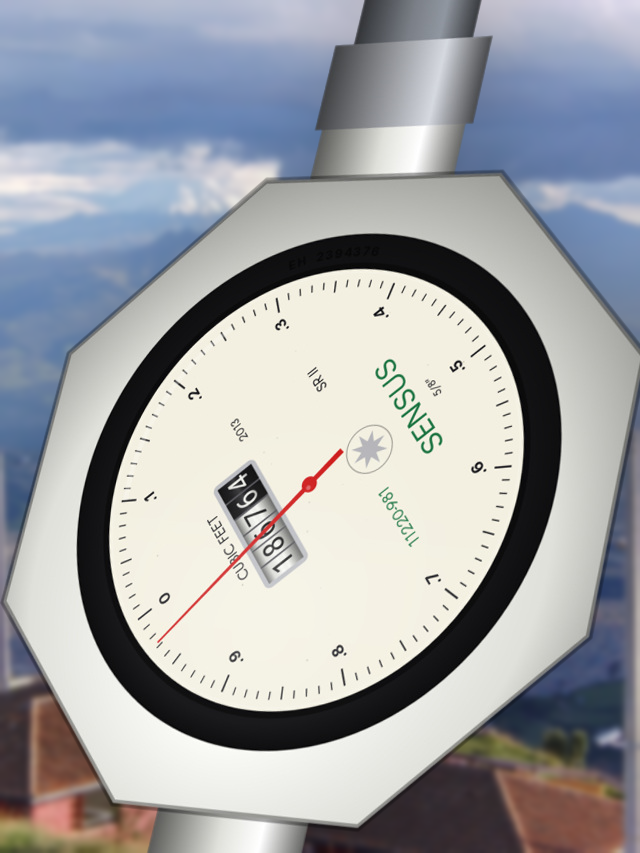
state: 186763.97 ft³
